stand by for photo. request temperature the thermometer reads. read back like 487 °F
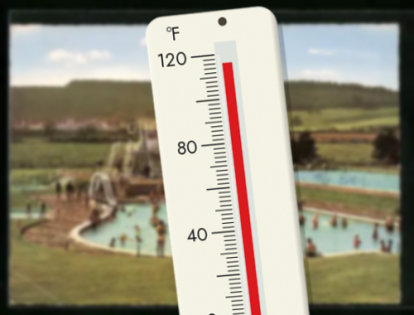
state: 116 °F
